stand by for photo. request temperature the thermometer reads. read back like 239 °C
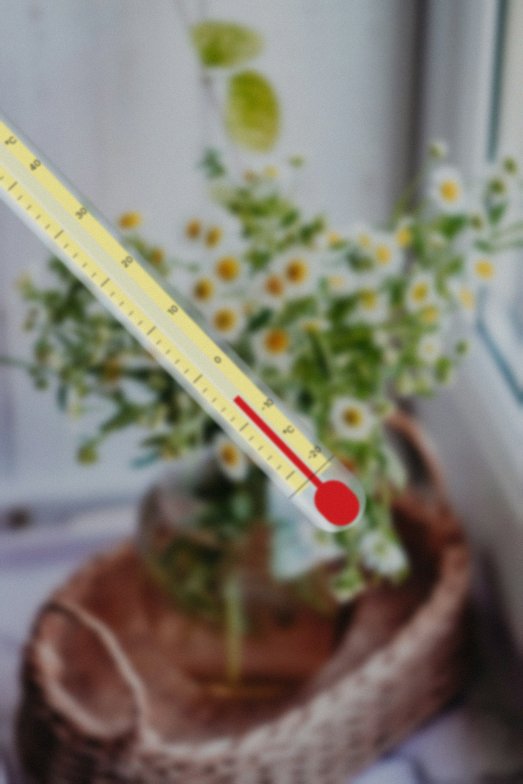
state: -6 °C
